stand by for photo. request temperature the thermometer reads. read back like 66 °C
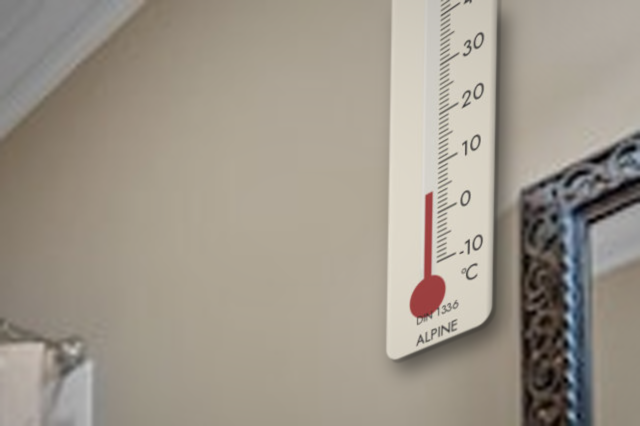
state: 5 °C
